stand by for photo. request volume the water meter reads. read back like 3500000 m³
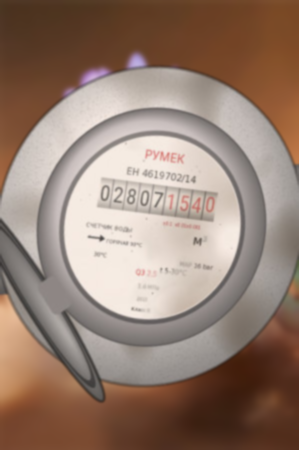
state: 2807.1540 m³
